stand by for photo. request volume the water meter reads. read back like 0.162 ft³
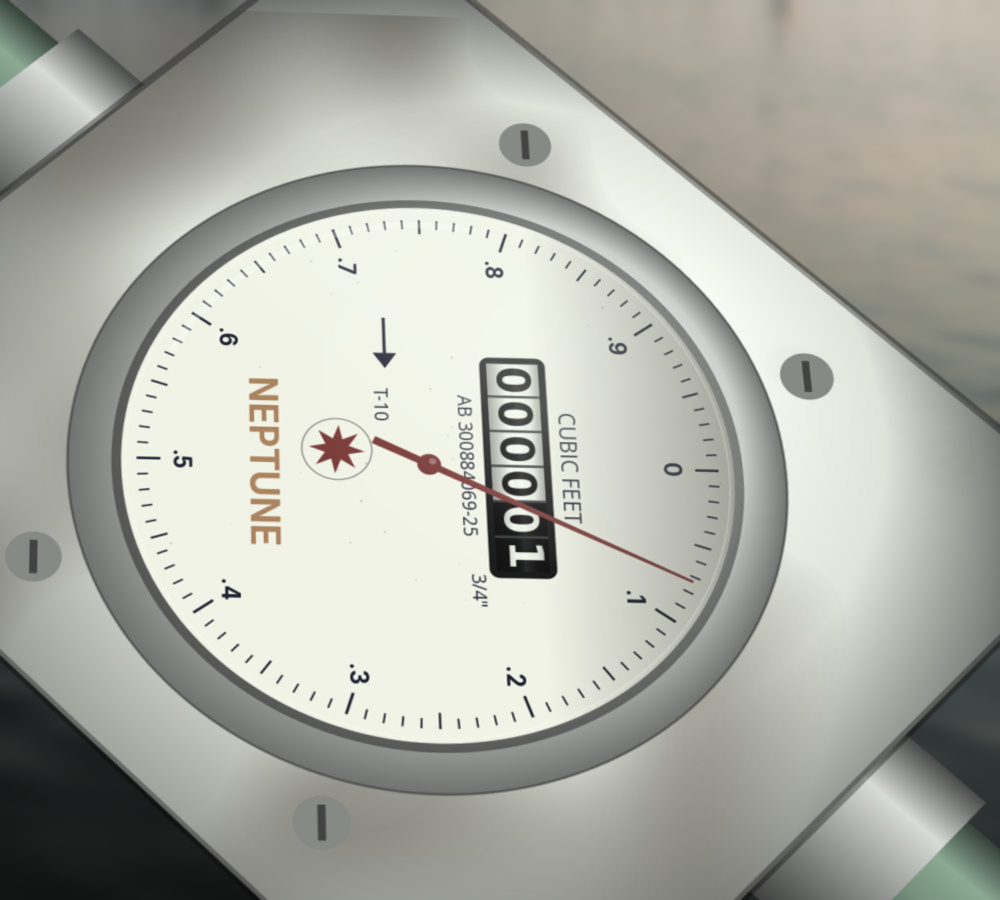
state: 1.07 ft³
